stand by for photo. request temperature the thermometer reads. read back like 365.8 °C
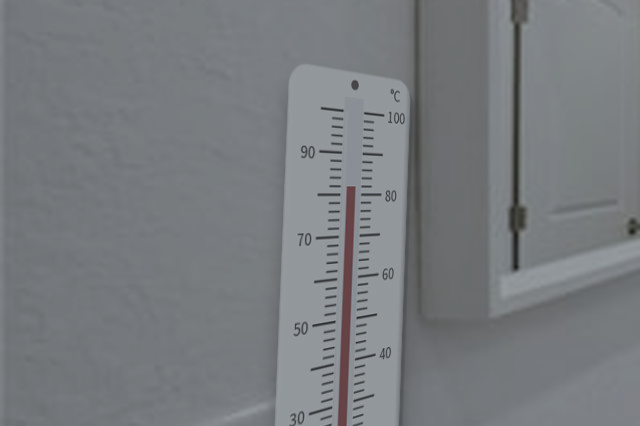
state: 82 °C
